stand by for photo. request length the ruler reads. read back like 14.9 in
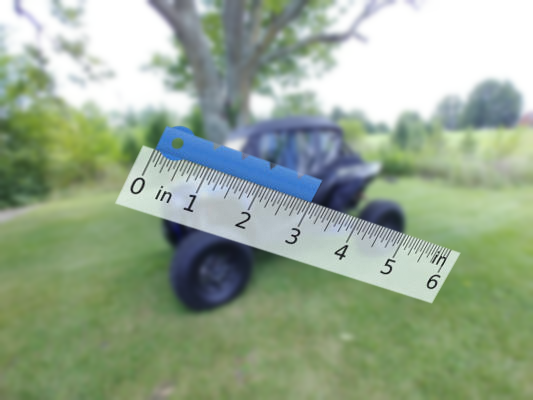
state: 3 in
